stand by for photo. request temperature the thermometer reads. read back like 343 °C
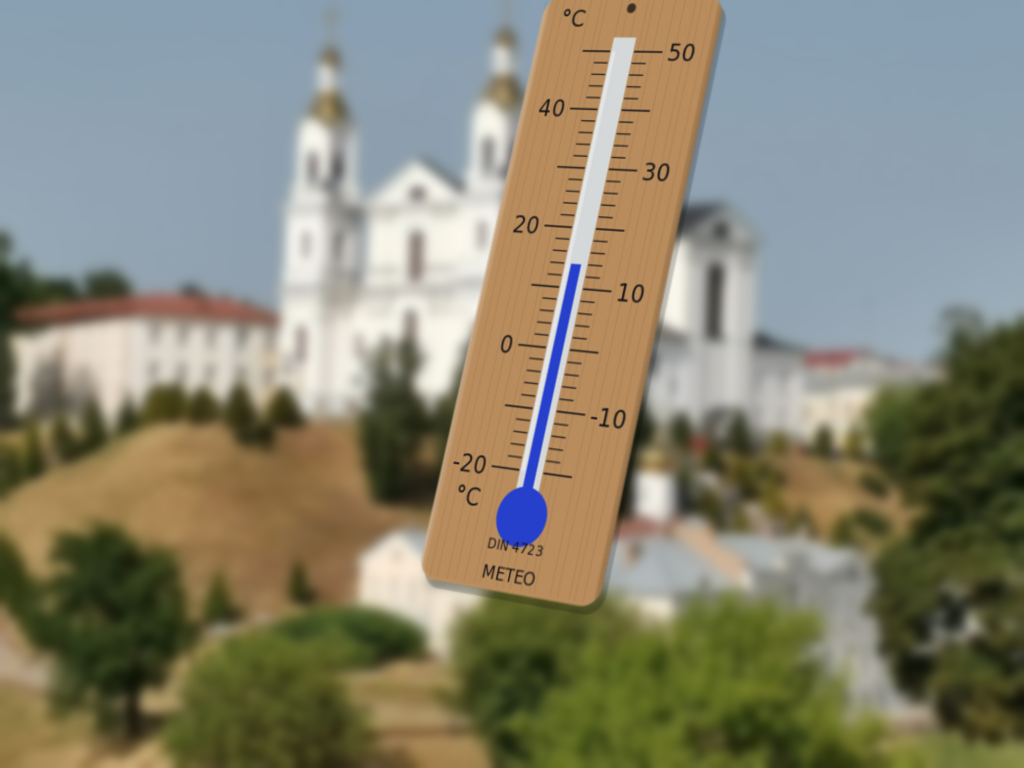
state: 14 °C
